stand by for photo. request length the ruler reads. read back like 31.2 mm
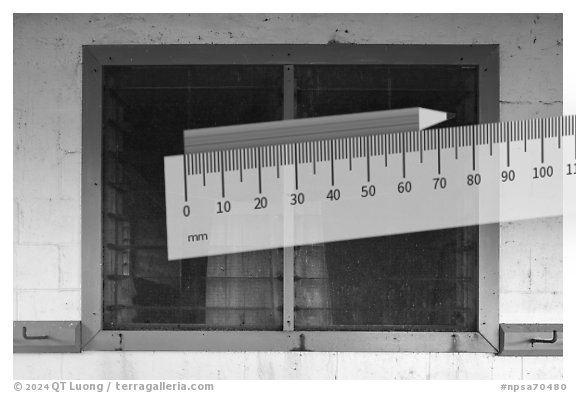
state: 75 mm
